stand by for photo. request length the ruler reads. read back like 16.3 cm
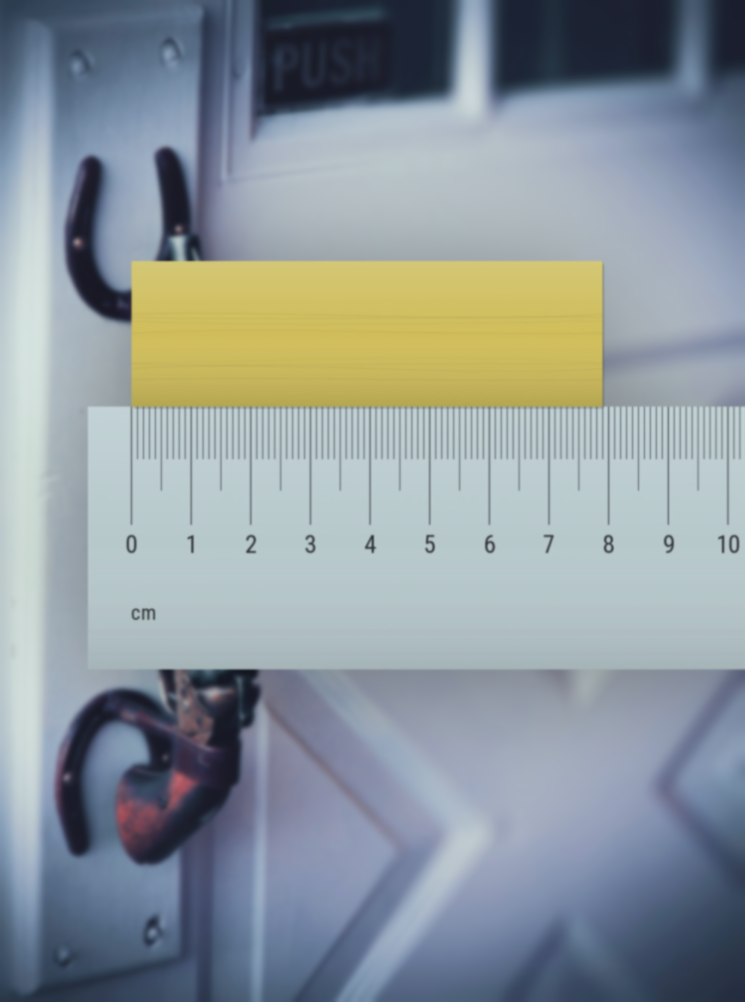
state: 7.9 cm
